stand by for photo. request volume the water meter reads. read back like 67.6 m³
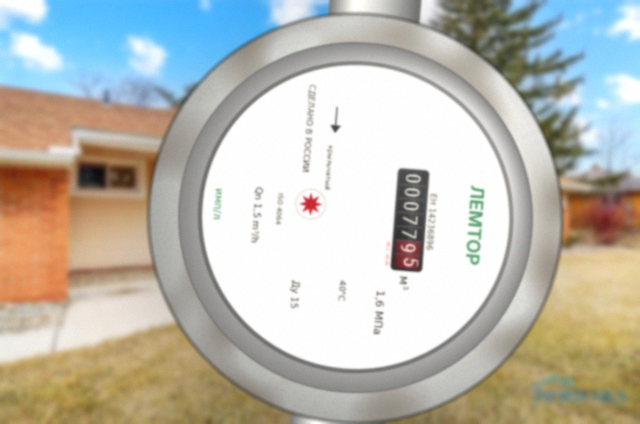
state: 77.95 m³
